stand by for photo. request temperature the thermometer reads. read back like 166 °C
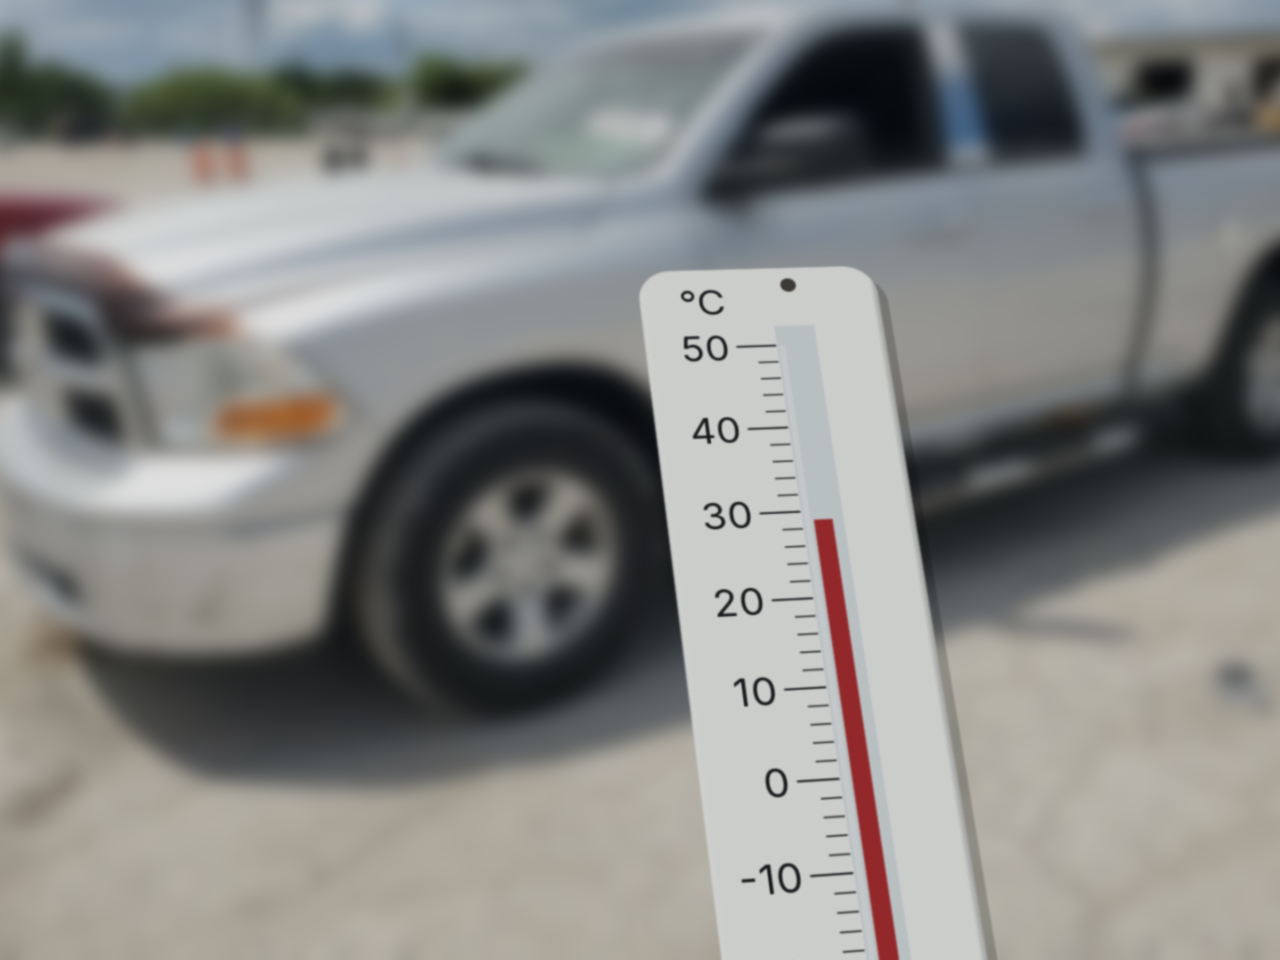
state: 29 °C
